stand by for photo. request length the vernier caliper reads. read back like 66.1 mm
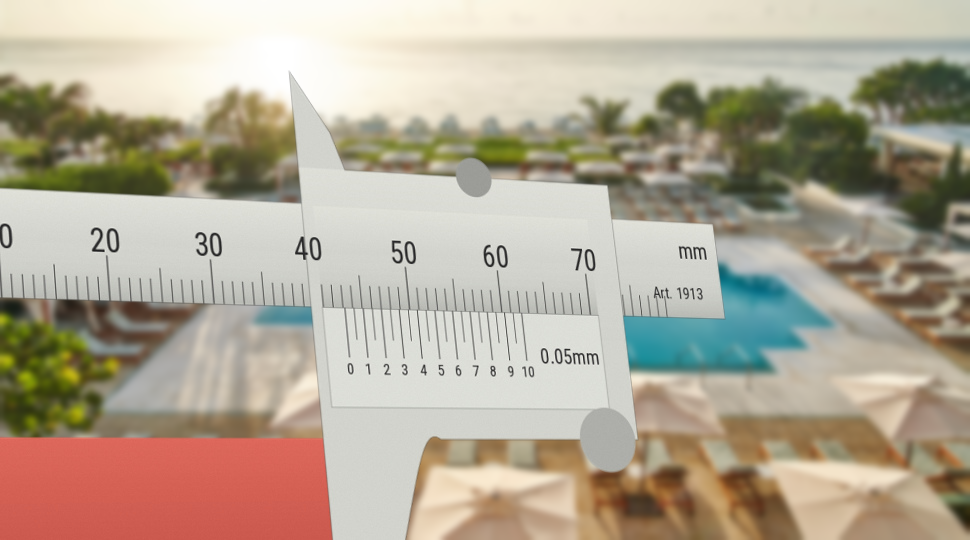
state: 43.2 mm
